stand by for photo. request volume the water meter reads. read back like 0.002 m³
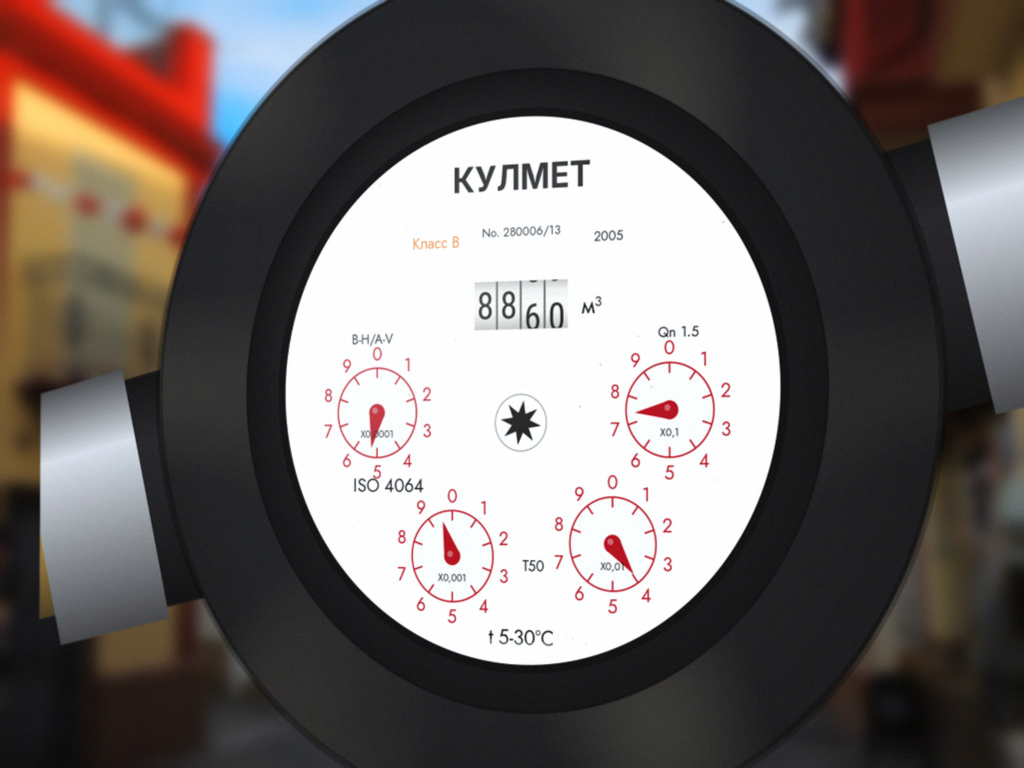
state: 8859.7395 m³
